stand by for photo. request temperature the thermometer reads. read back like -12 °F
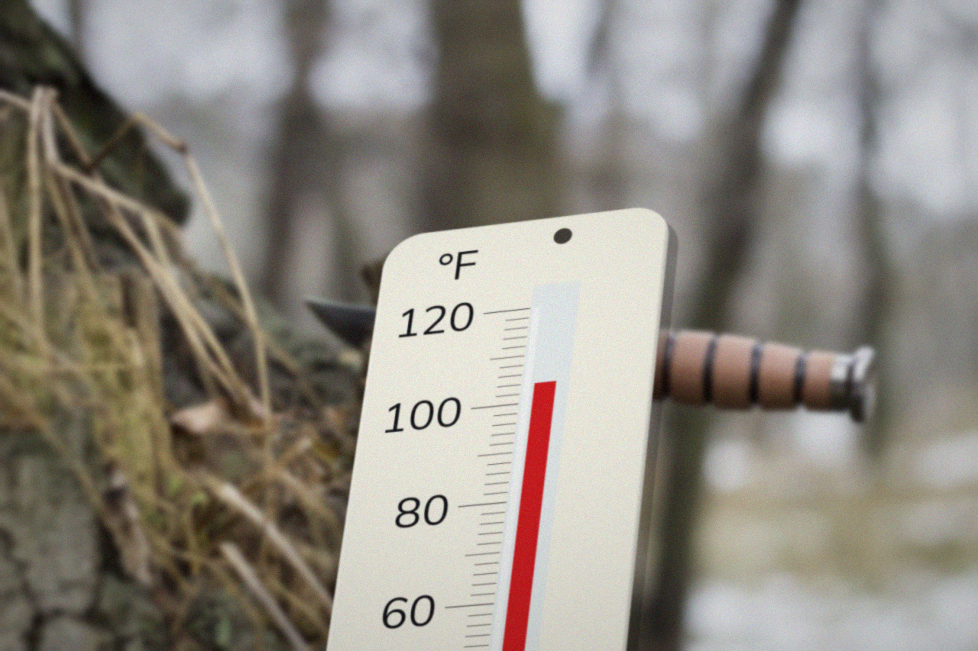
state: 104 °F
